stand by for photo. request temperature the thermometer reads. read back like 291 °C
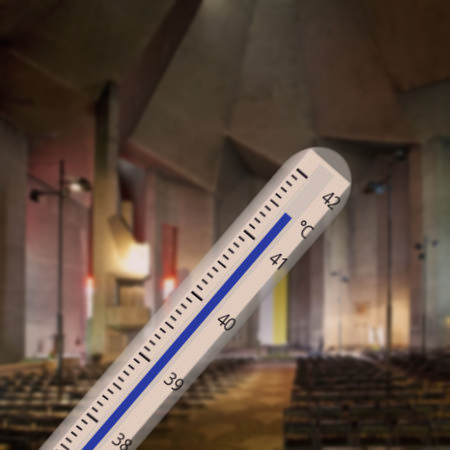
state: 41.5 °C
